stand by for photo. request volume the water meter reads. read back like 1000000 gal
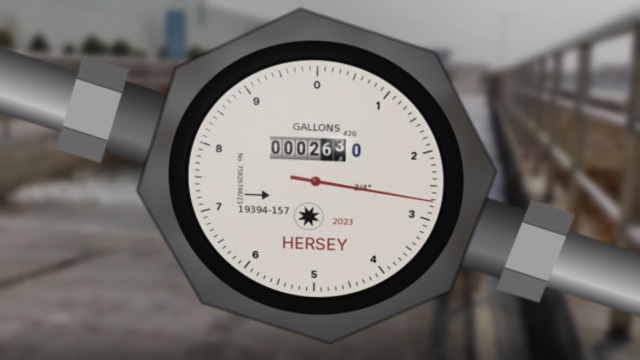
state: 2632.7 gal
